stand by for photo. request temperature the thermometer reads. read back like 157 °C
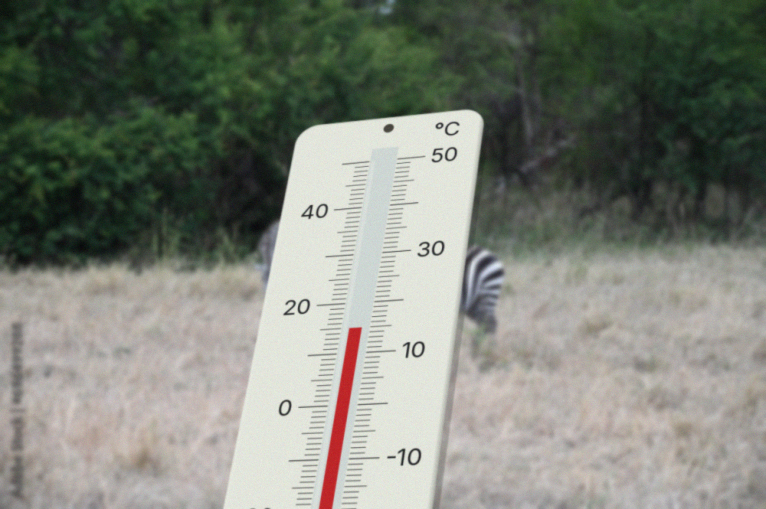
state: 15 °C
